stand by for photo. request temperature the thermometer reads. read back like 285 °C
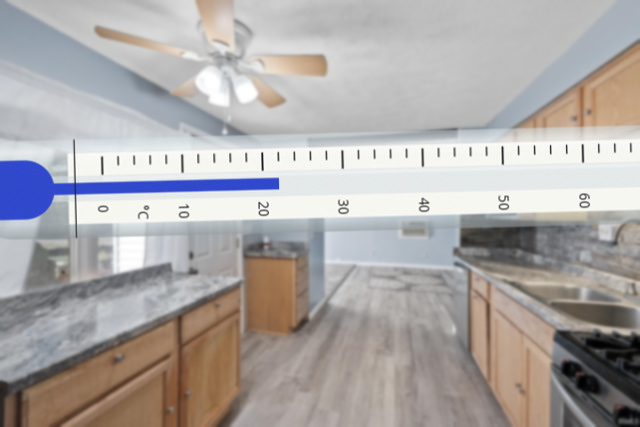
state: 22 °C
